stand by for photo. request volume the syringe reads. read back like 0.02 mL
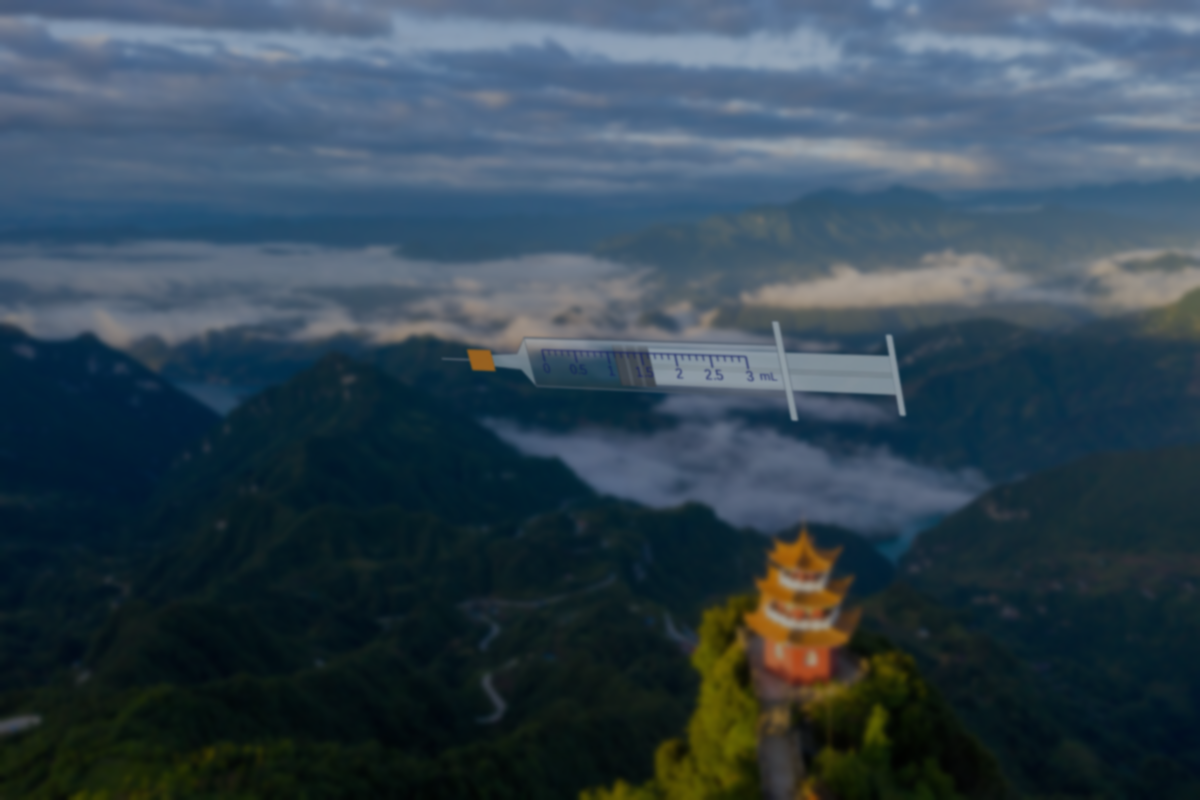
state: 1.1 mL
